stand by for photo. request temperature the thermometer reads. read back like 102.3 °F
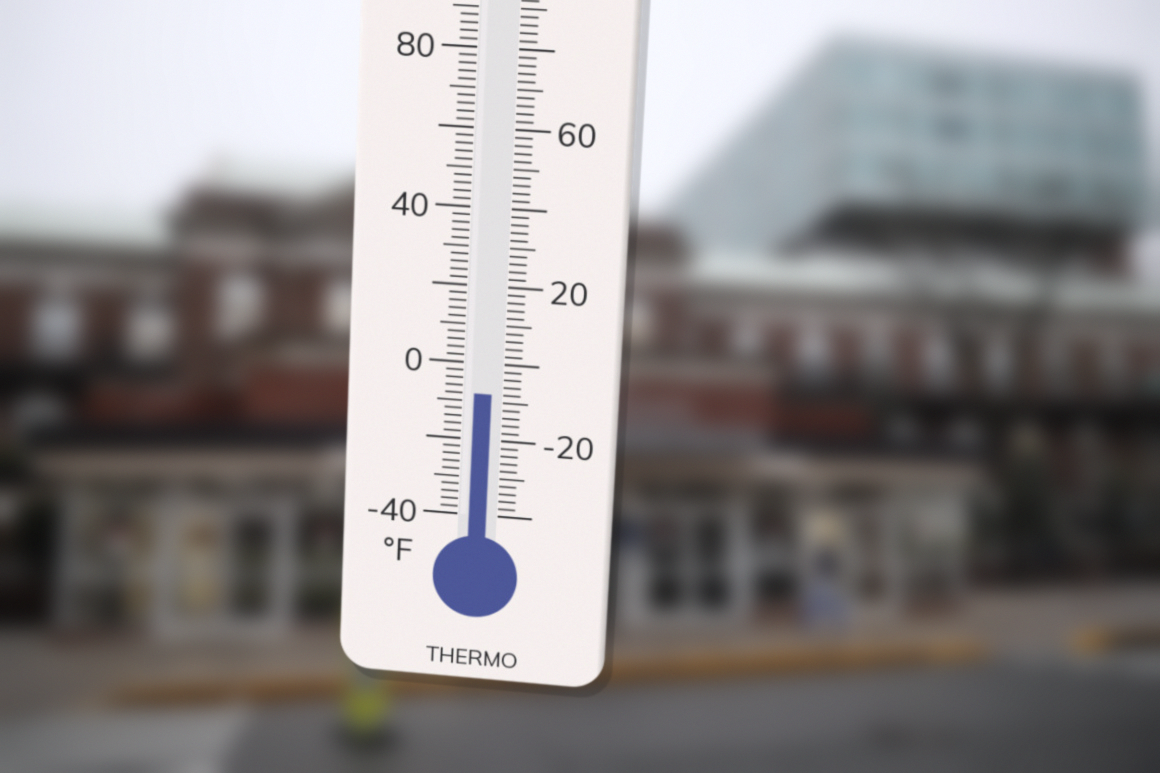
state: -8 °F
